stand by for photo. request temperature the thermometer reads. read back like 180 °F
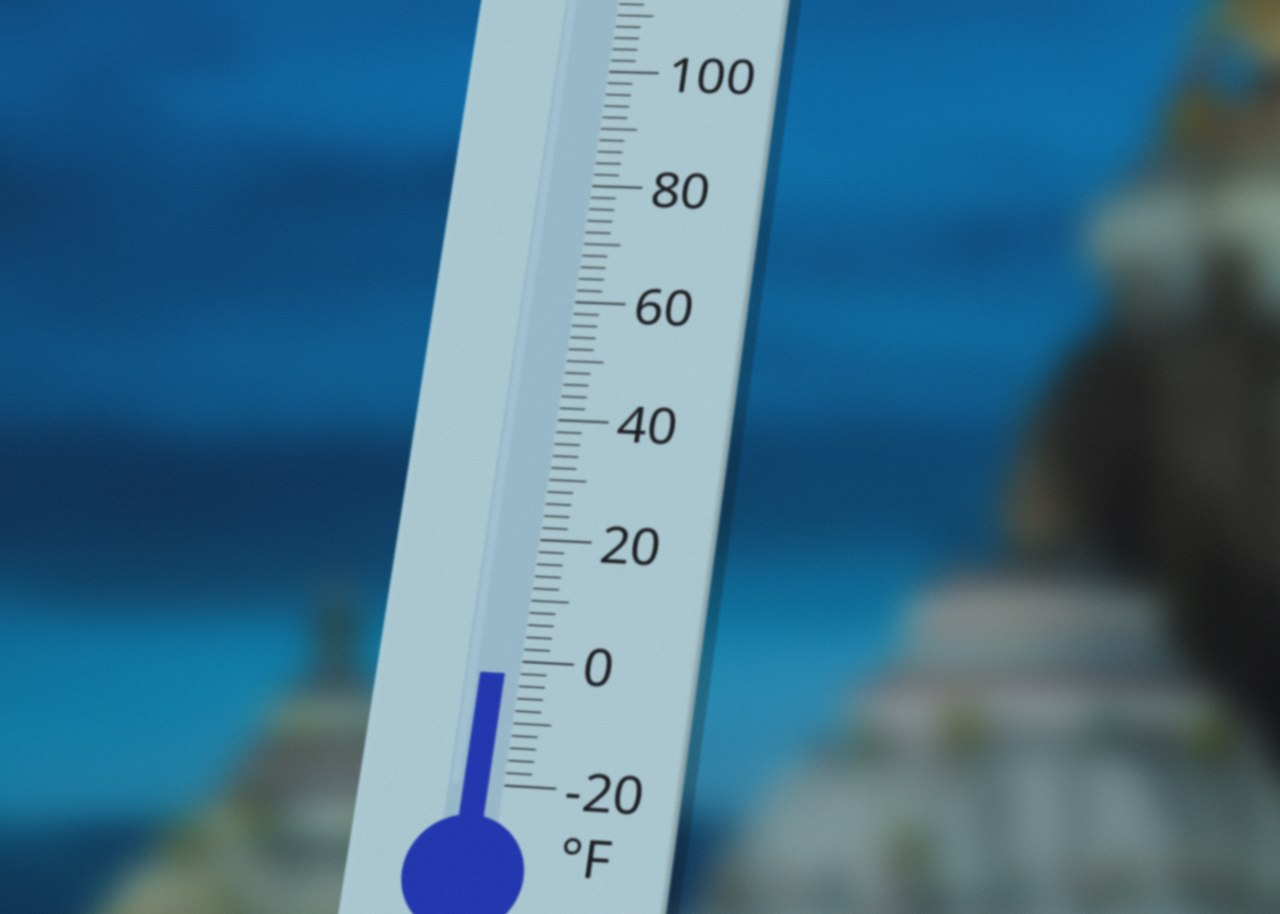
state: -2 °F
